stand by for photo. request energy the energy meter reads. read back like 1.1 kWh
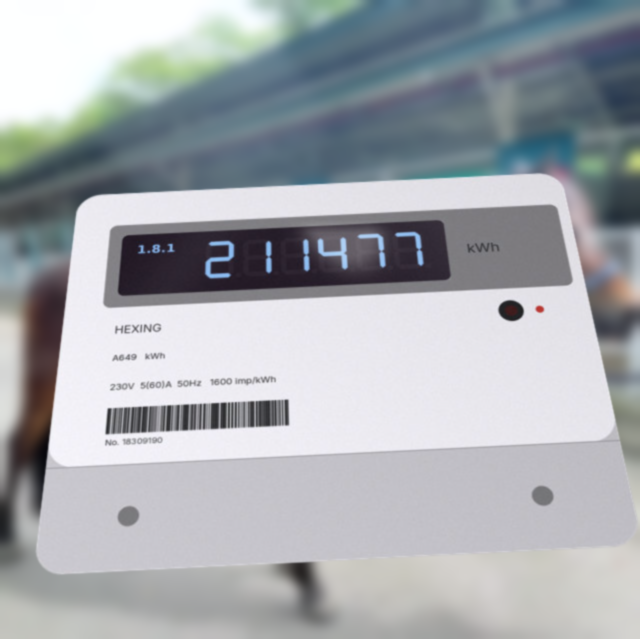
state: 211477 kWh
